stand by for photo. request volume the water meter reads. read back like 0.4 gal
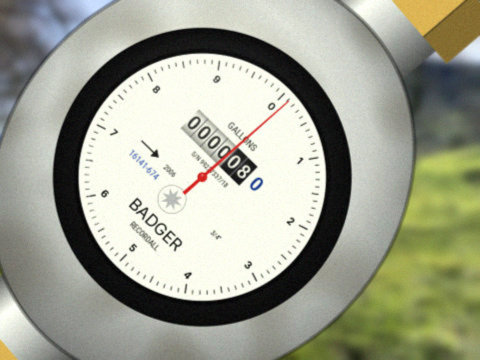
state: 80.1 gal
